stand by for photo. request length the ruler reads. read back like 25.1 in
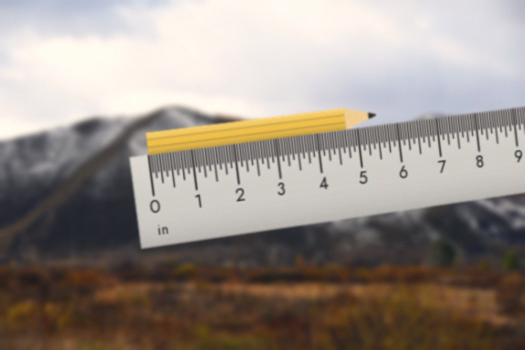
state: 5.5 in
